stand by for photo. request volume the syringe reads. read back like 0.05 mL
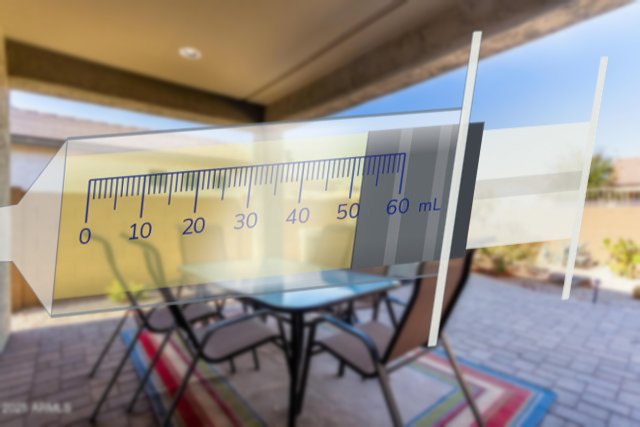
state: 52 mL
